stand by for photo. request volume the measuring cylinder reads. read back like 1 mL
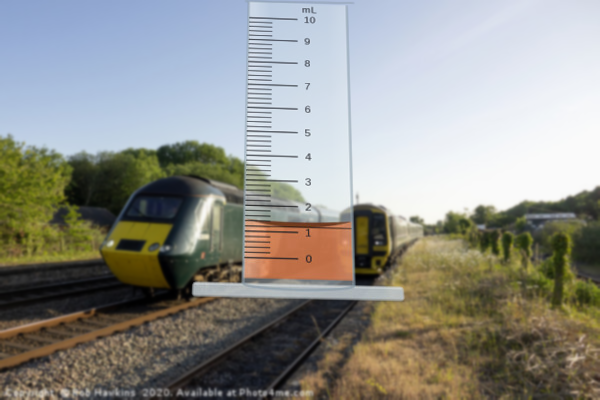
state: 1.2 mL
